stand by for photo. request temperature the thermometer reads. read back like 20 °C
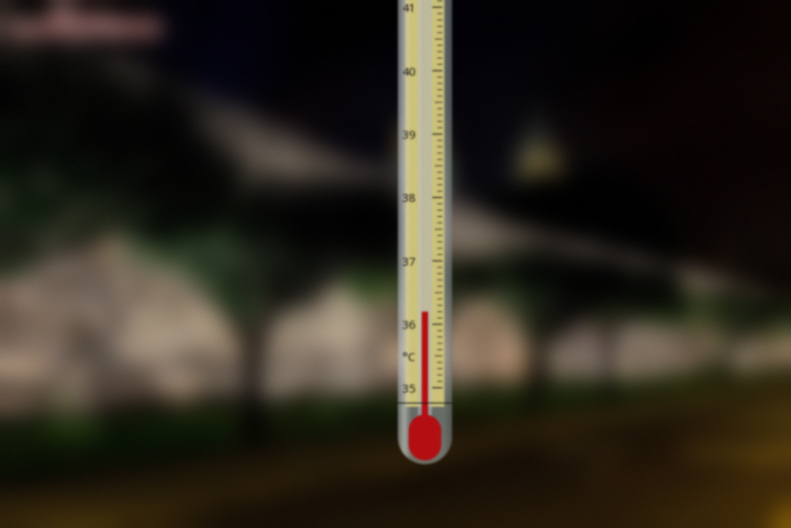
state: 36.2 °C
